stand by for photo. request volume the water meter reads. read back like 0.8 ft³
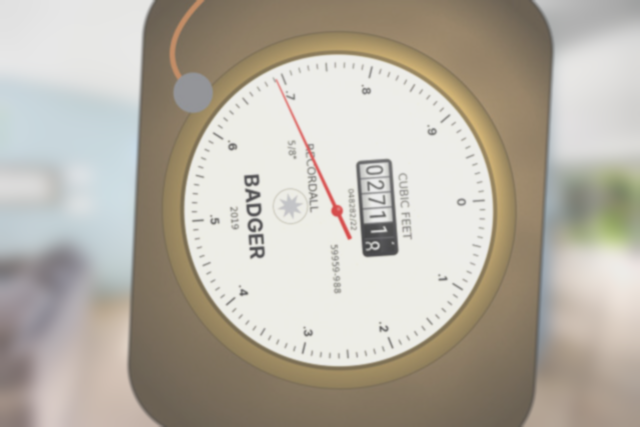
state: 27117.69 ft³
